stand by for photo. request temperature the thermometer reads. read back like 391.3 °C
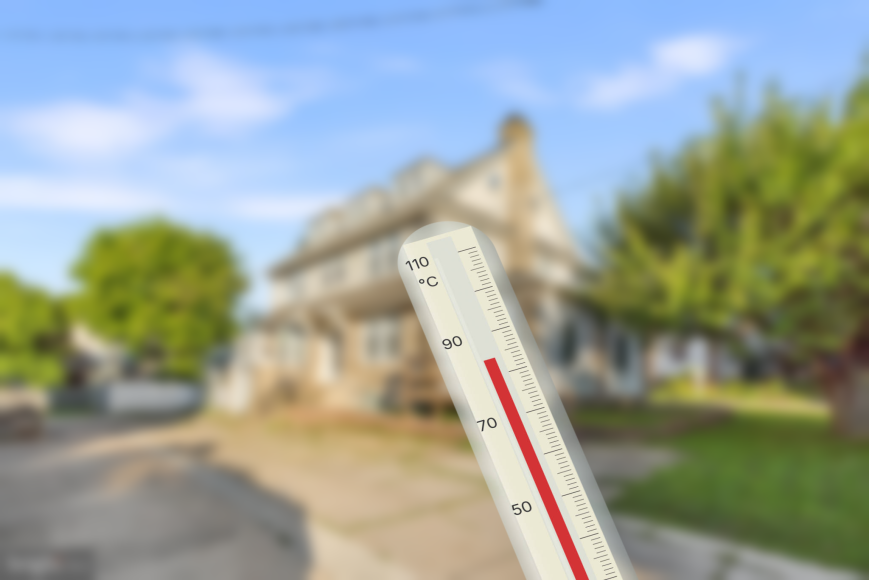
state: 84 °C
